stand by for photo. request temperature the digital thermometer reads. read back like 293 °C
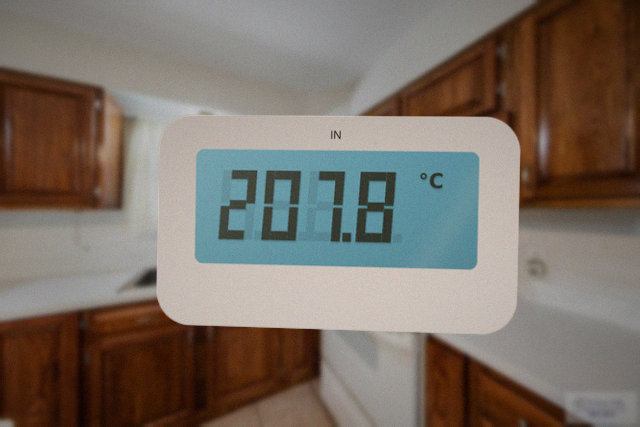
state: 207.8 °C
